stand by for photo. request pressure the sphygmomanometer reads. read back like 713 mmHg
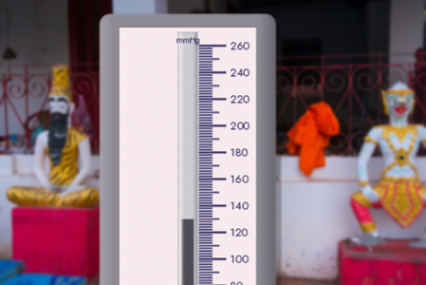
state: 130 mmHg
